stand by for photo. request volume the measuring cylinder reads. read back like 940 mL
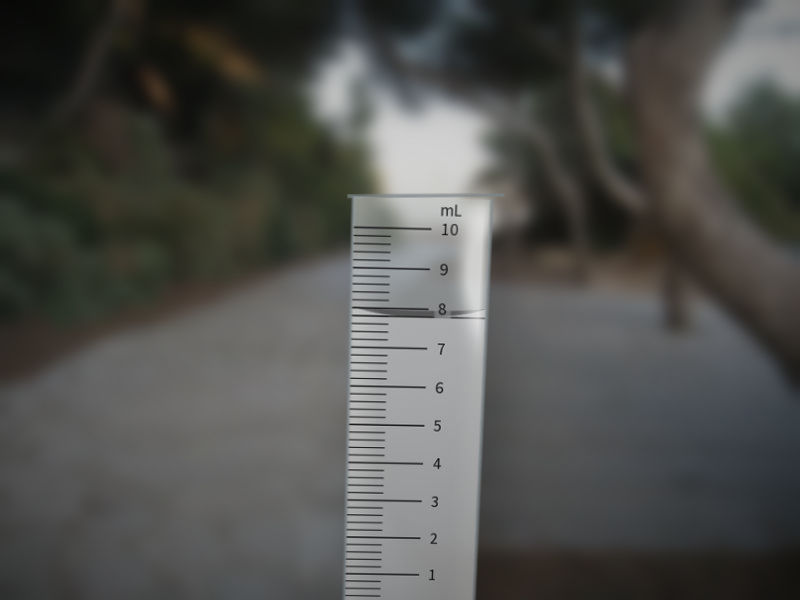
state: 7.8 mL
